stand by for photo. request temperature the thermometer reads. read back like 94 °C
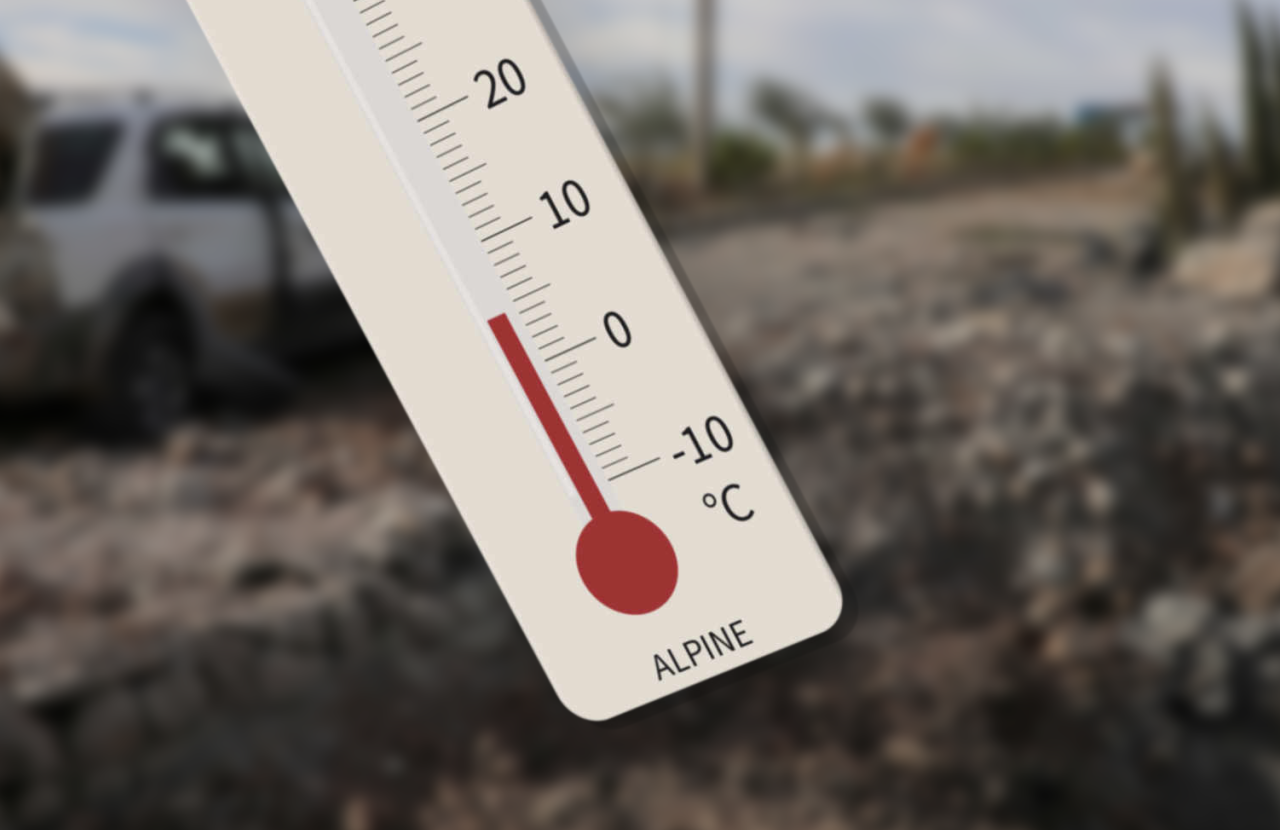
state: 4.5 °C
